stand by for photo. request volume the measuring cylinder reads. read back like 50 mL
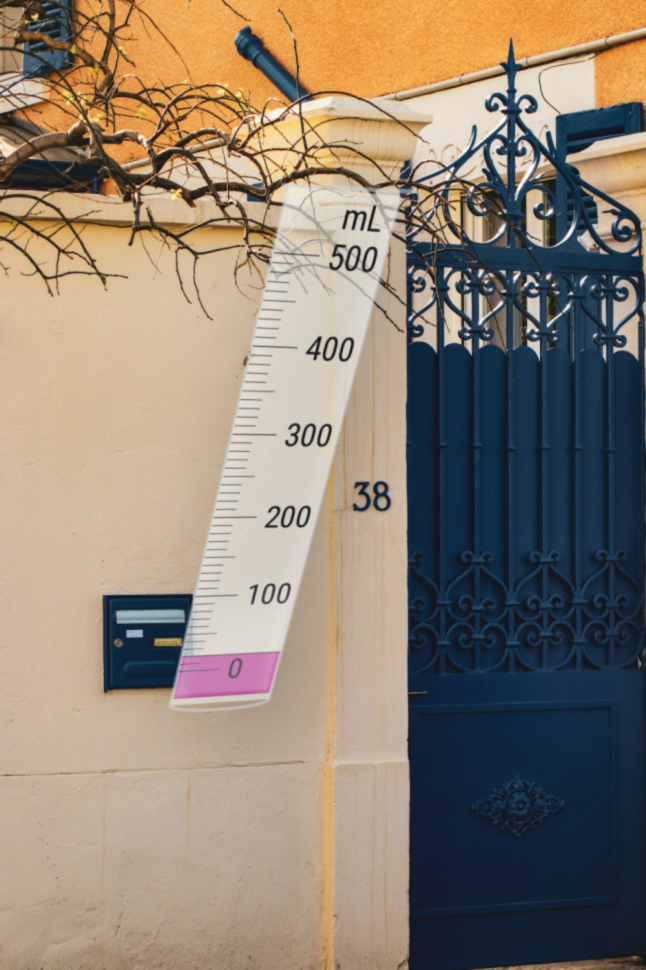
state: 20 mL
